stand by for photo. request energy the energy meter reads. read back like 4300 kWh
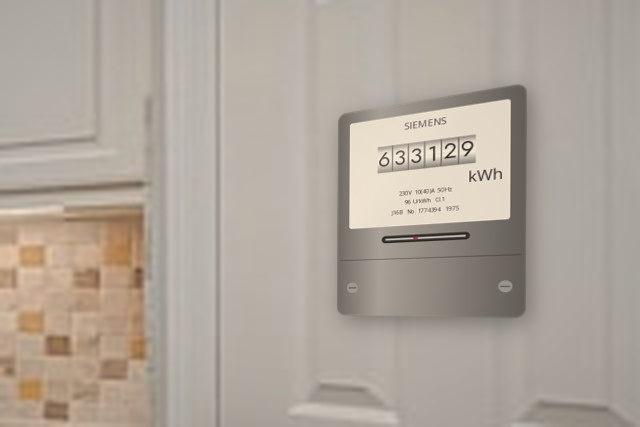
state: 633129 kWh
